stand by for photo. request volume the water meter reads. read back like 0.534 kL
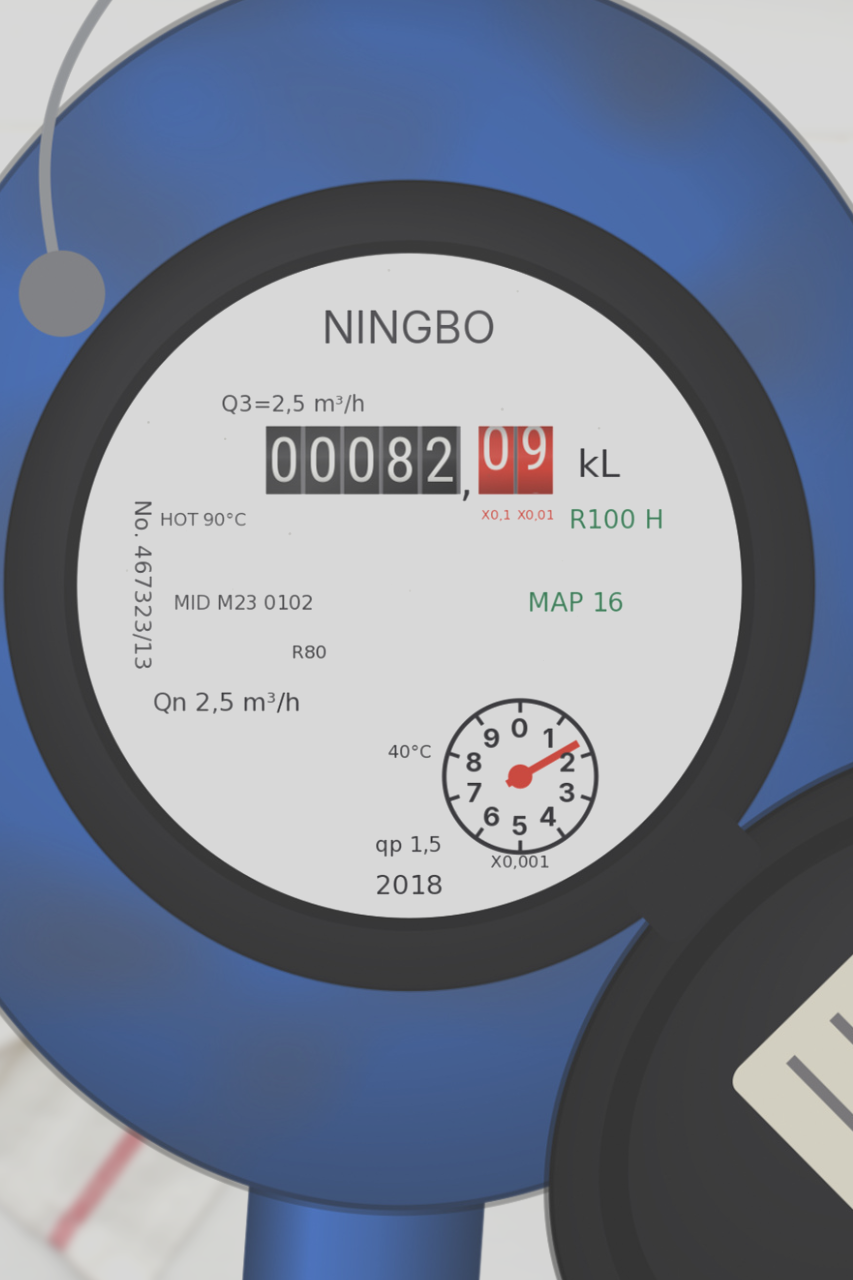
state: 82.091 kL
